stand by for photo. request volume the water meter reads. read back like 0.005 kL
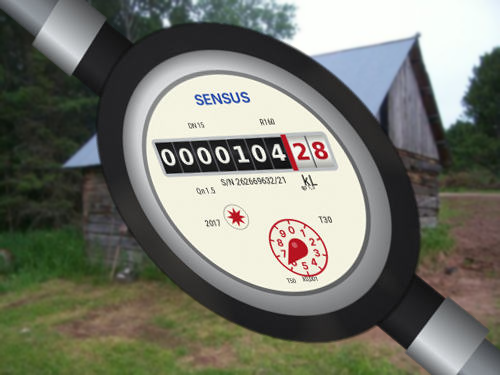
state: 104.286 kL
